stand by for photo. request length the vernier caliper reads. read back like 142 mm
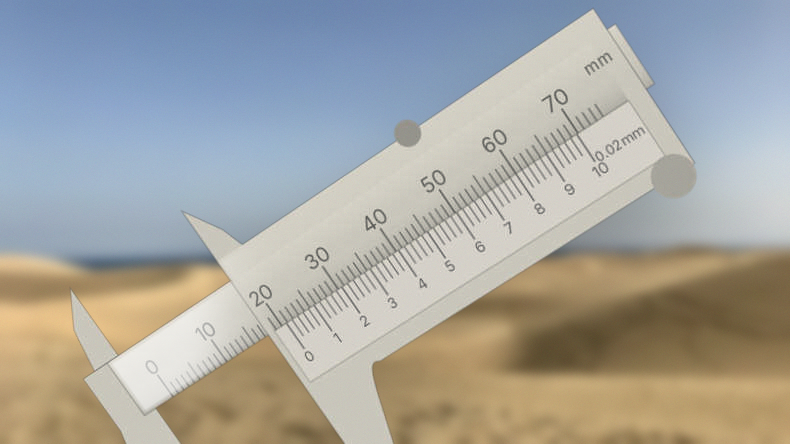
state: 20.8 mm
